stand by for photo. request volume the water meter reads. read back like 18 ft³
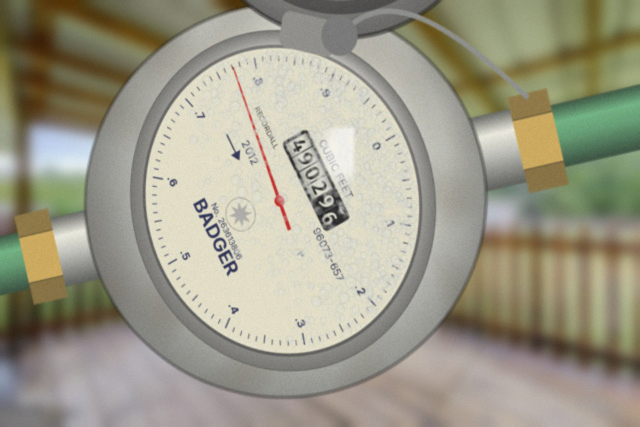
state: 490295.77 ft³
